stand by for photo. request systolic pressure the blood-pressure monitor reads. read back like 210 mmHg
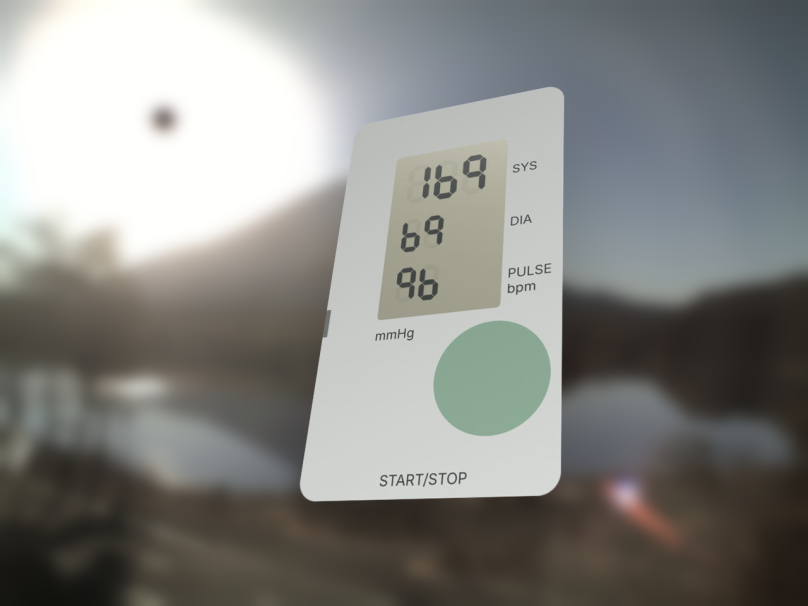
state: 169 mmHg
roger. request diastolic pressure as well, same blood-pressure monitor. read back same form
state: 69 mmHg
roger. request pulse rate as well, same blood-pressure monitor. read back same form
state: 96 bpm
